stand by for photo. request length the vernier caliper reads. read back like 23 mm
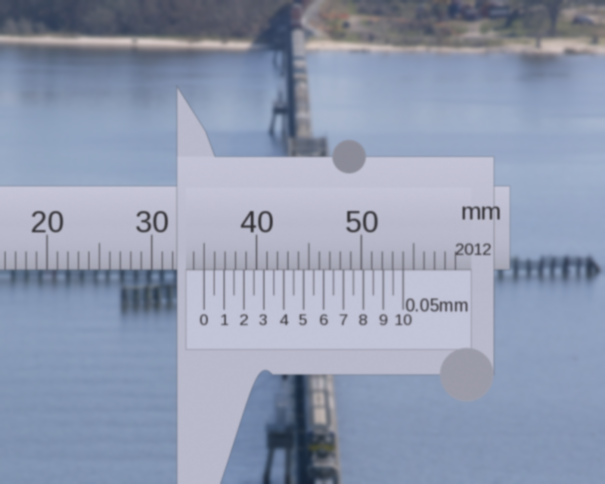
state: 35.0 mm
